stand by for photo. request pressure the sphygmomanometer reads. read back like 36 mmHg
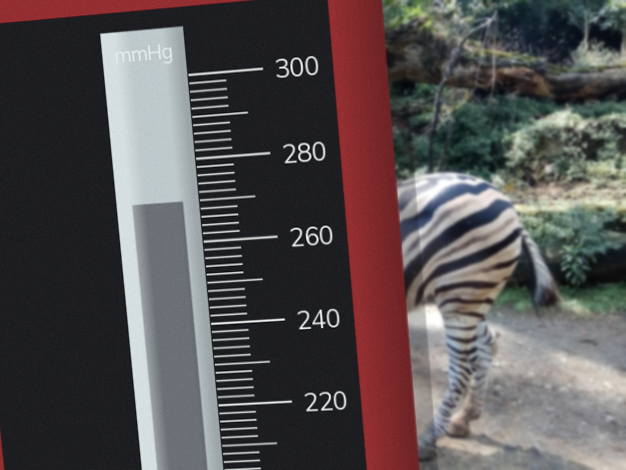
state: 270 mmHg
